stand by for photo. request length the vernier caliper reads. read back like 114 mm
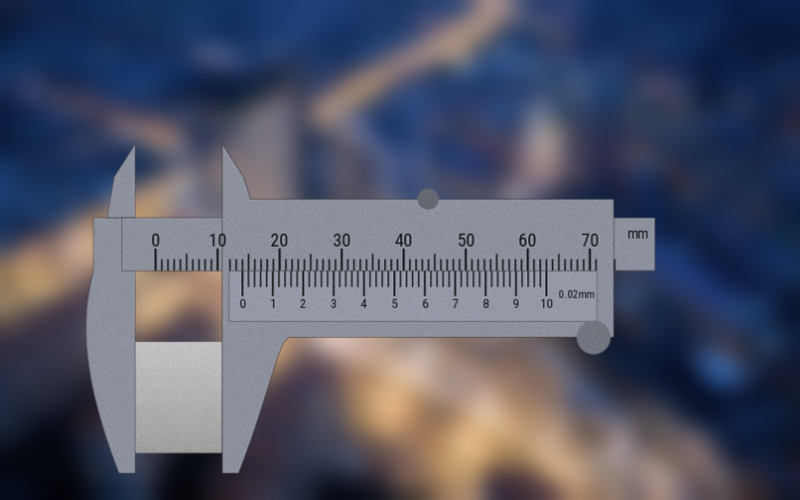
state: 14.0 mm
